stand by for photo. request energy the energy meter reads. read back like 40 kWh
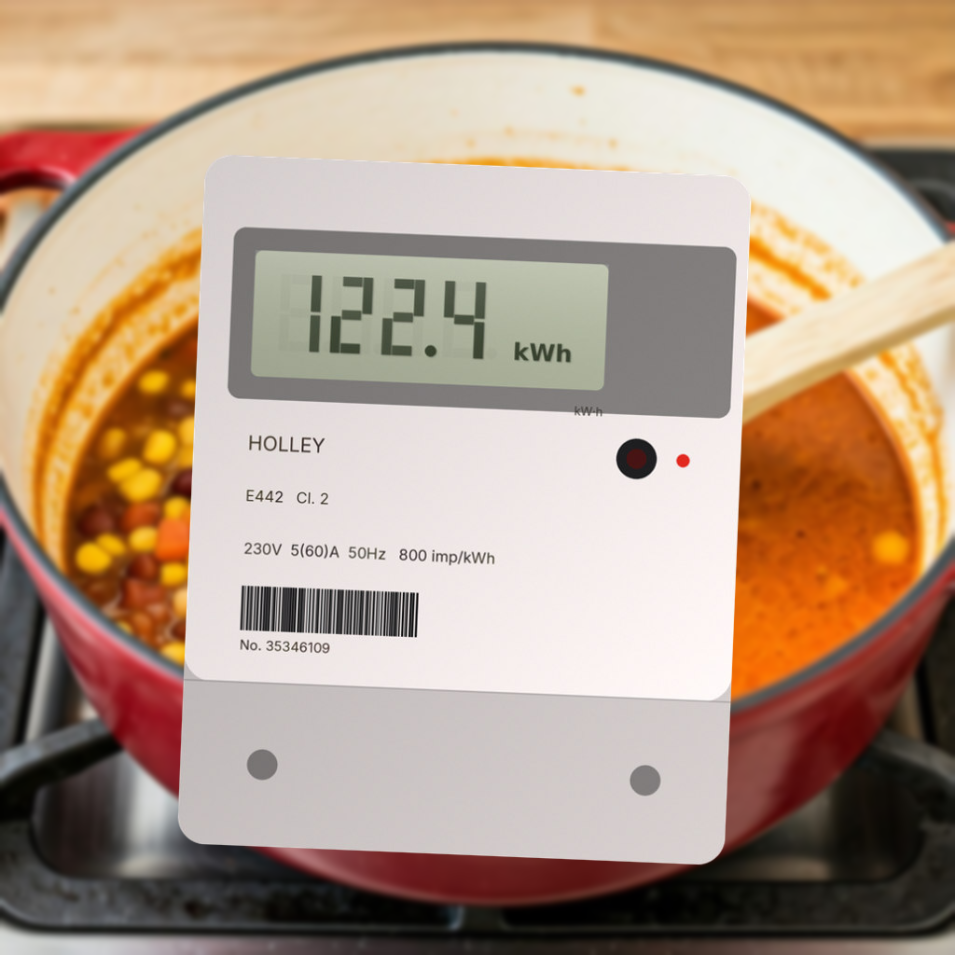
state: 122.4 kWh
